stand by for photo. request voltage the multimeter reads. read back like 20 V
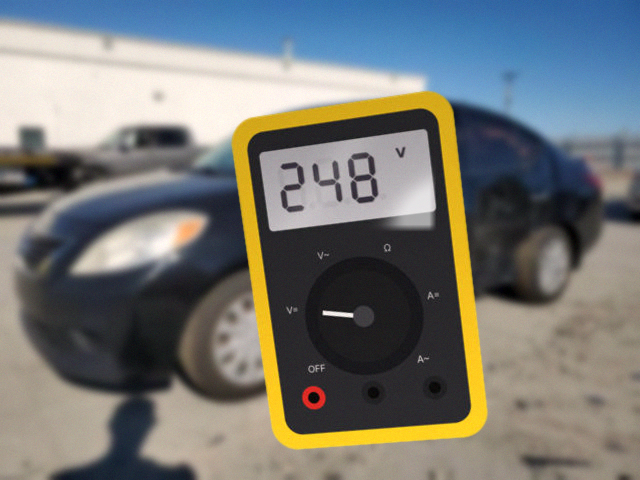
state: 248 V
